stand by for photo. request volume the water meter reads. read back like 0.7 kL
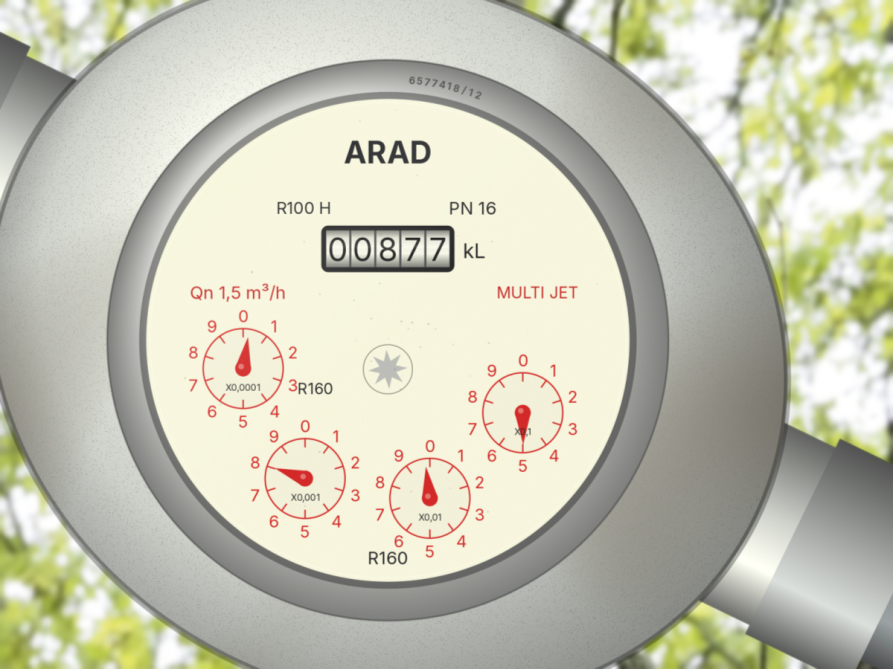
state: 877.4980 kL
